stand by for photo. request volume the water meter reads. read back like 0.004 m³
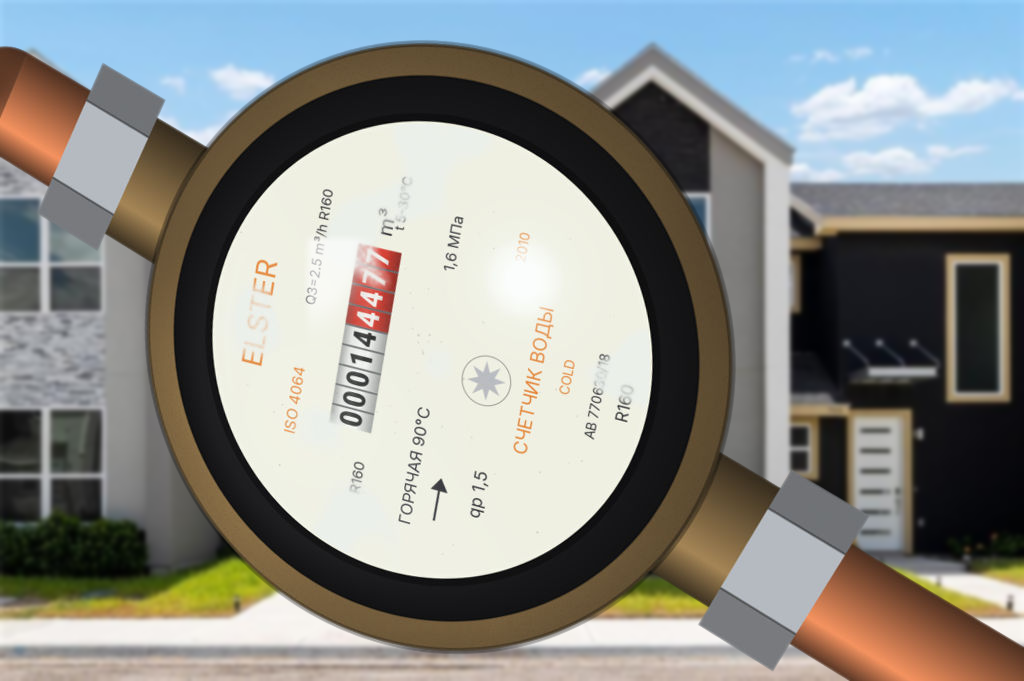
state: 14.4477 m³
